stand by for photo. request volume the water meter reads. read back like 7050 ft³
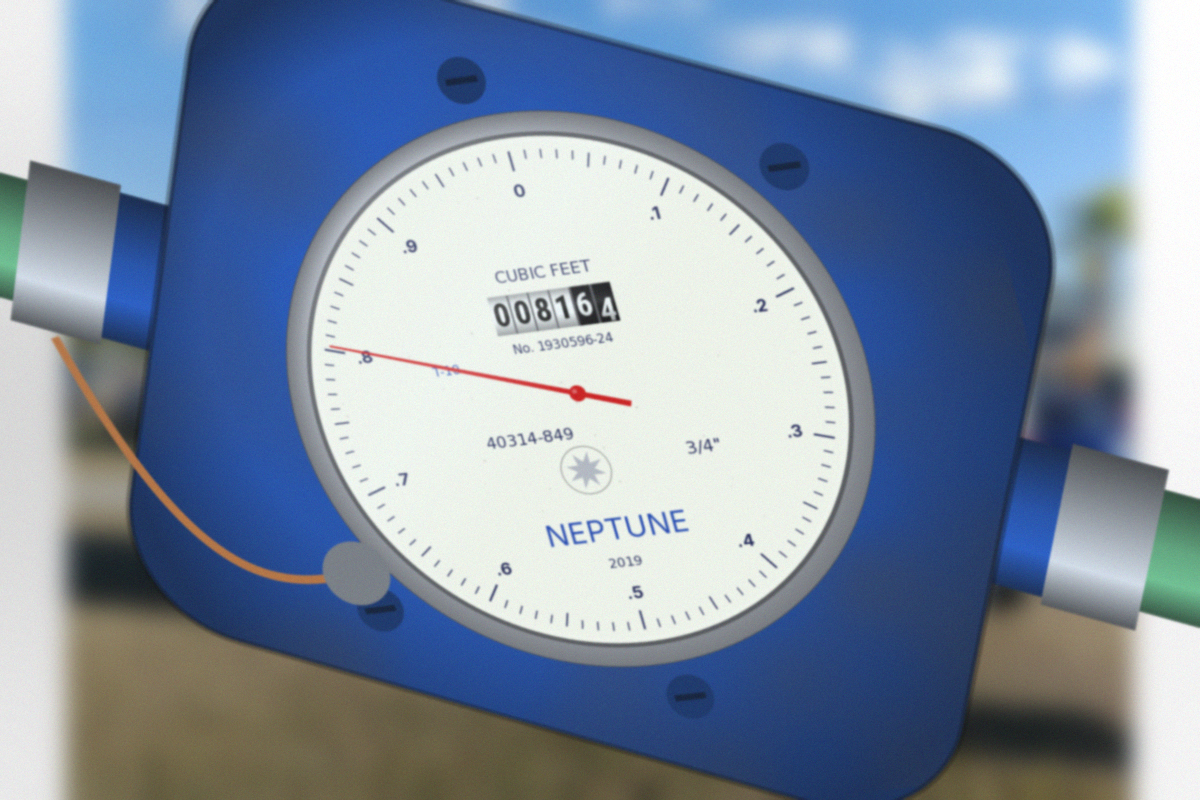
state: 8163.80 ft³
